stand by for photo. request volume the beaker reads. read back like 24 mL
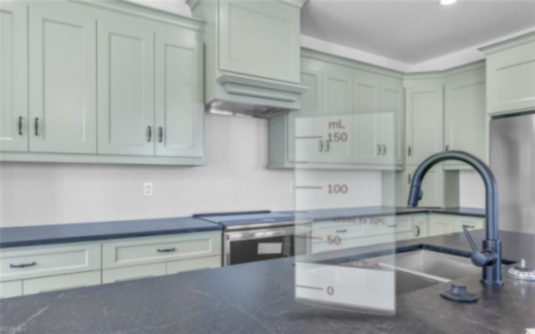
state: 25 mL
